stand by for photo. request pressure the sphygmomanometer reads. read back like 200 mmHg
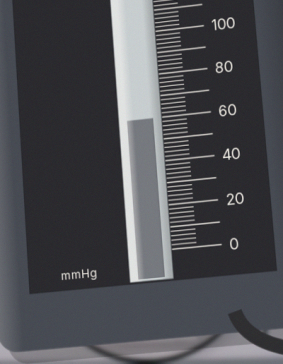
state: 60 mmHg
